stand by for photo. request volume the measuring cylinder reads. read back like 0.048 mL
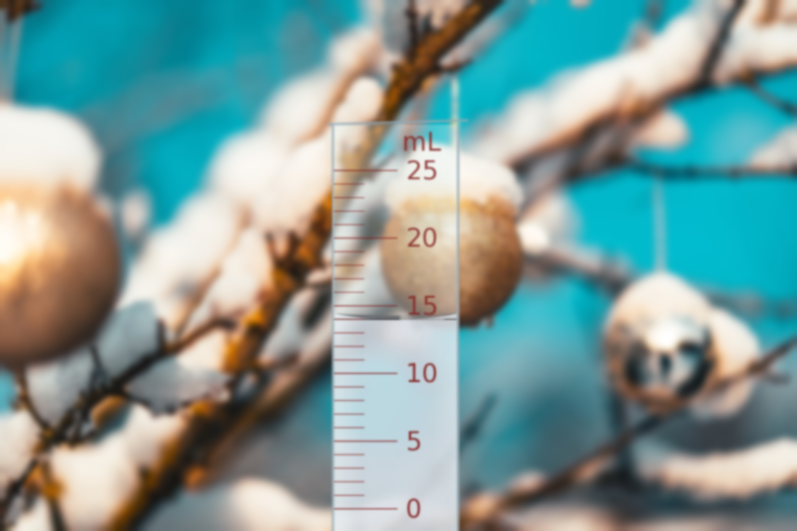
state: 14 mL
